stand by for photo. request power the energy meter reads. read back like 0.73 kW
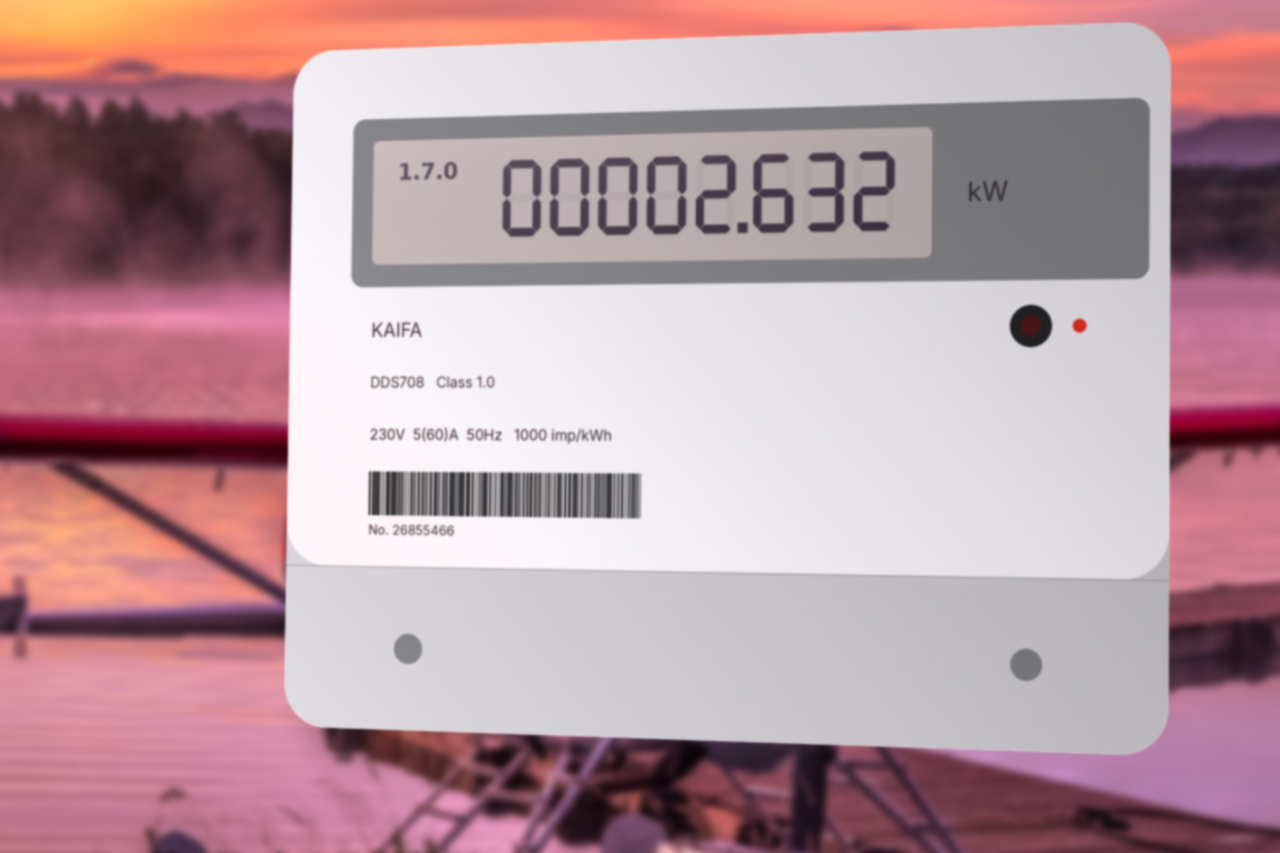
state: 2.632 kW
